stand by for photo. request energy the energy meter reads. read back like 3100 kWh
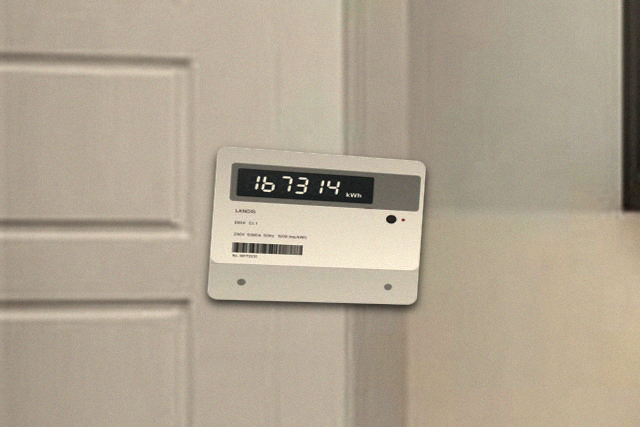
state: 167314 kWh
